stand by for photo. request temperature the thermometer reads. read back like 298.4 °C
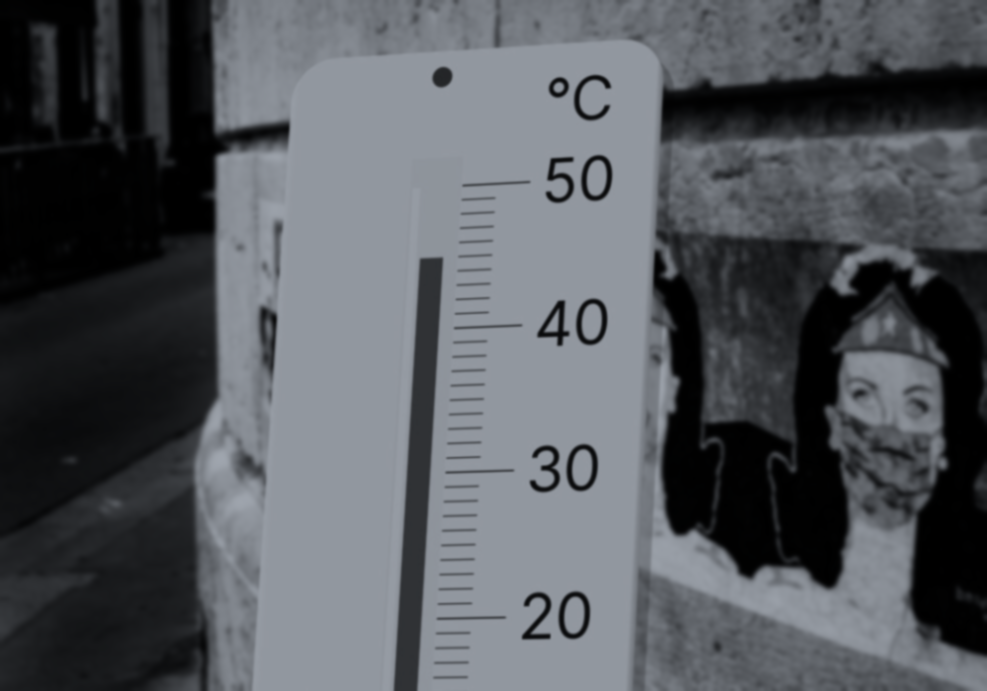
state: 45 °C
